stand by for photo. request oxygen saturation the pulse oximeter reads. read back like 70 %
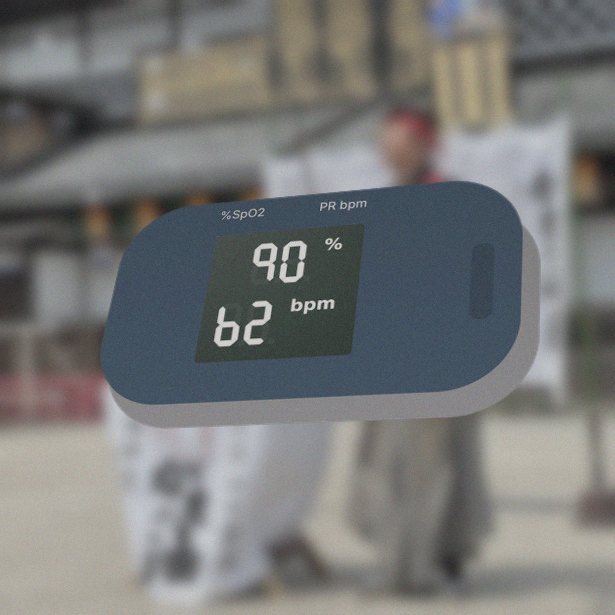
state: 90 %
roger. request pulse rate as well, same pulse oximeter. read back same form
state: 62 bpm
